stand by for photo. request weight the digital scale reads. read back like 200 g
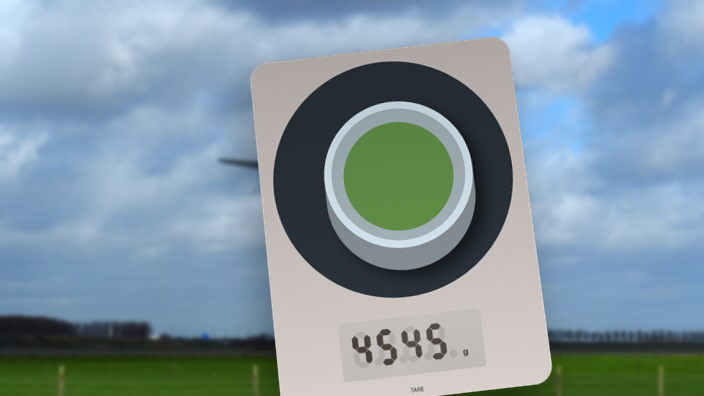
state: 4545 g
